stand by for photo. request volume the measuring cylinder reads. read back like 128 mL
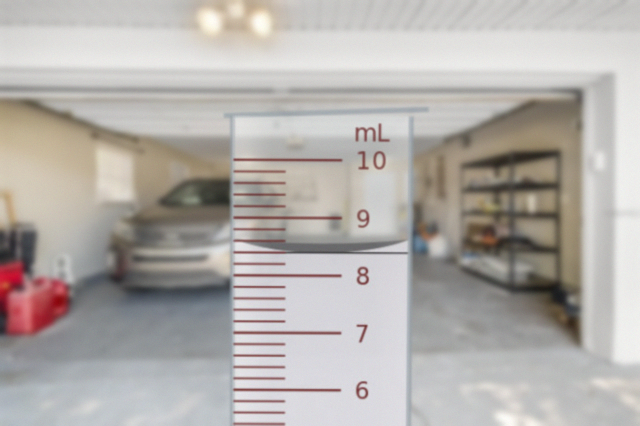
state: 8.4 mL
